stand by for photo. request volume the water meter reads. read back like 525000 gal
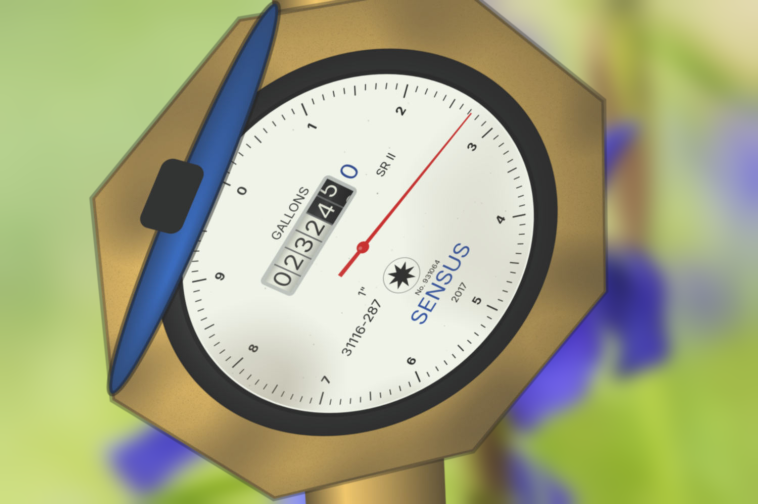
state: 232452.7 gal
